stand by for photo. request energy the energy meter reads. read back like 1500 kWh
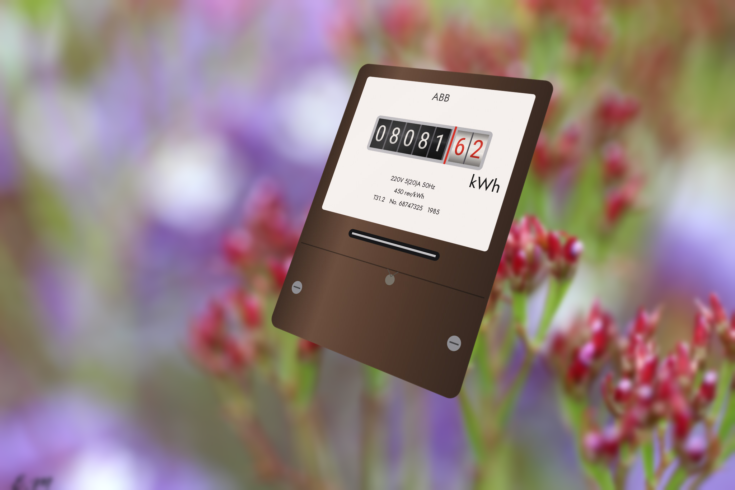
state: 8081.62 kWh
